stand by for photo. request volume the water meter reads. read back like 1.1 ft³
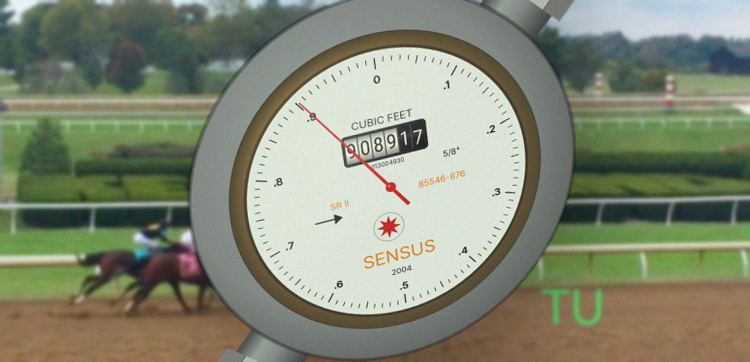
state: 908916.90 ft³
